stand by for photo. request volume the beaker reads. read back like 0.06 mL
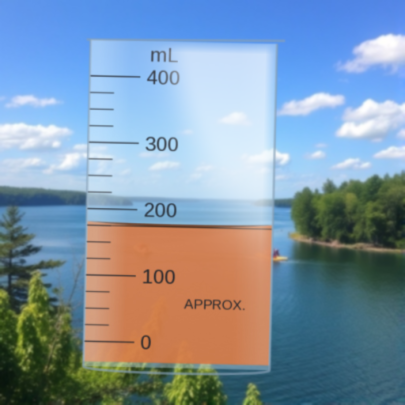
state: 175 mL
